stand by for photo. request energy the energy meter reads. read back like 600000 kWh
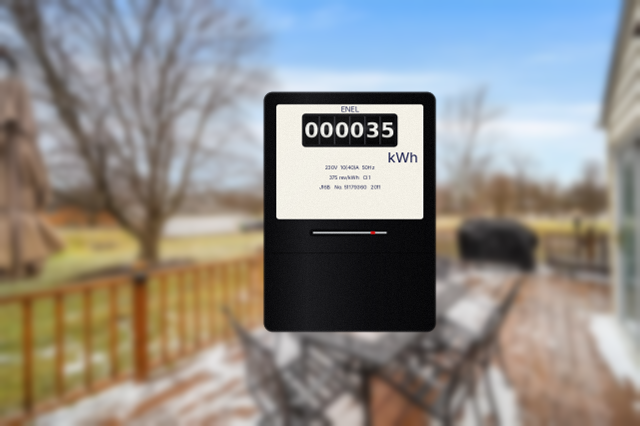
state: 35 kWh
